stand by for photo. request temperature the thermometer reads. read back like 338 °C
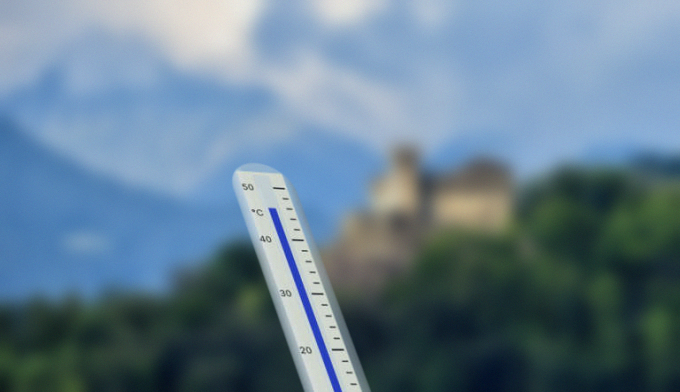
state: 46 °C
